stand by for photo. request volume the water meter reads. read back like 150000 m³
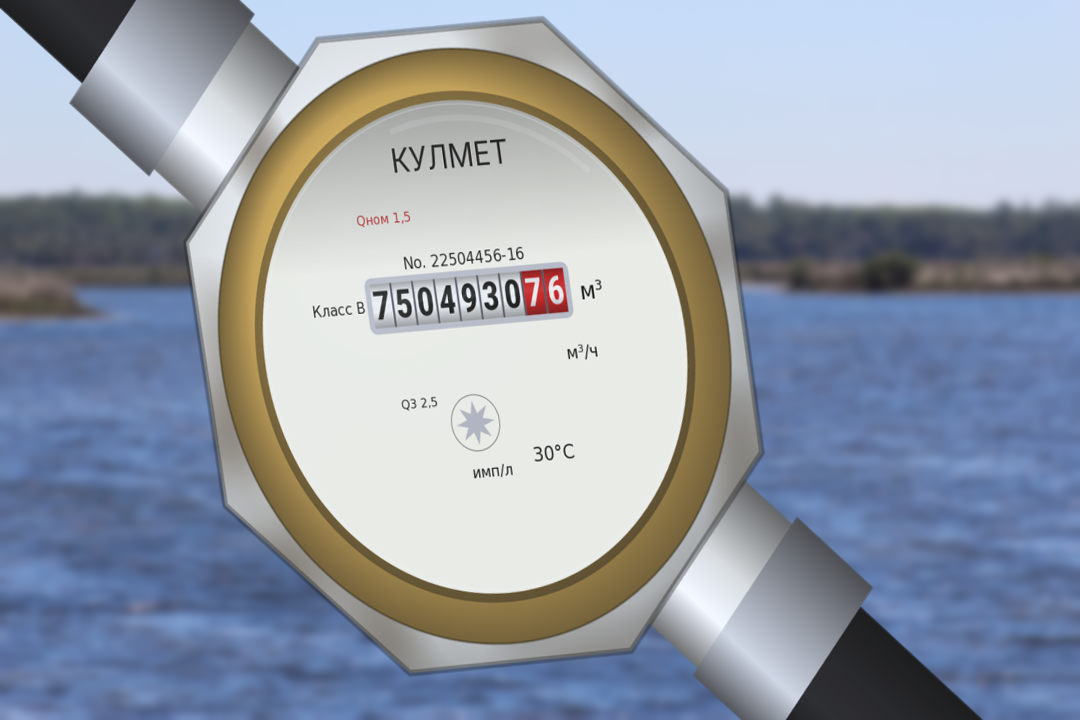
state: 7504930.76 m³
